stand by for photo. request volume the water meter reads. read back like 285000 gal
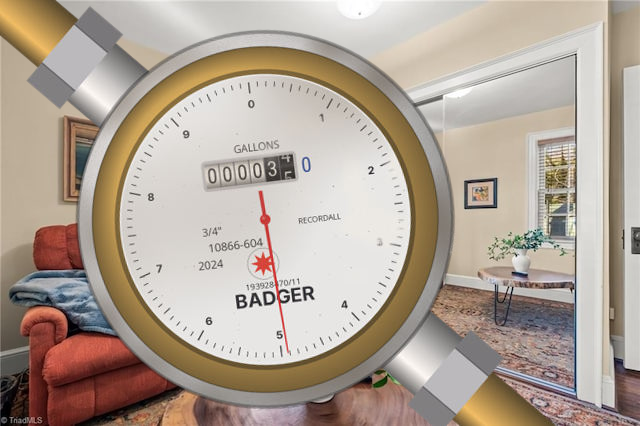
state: 344.9 gal
